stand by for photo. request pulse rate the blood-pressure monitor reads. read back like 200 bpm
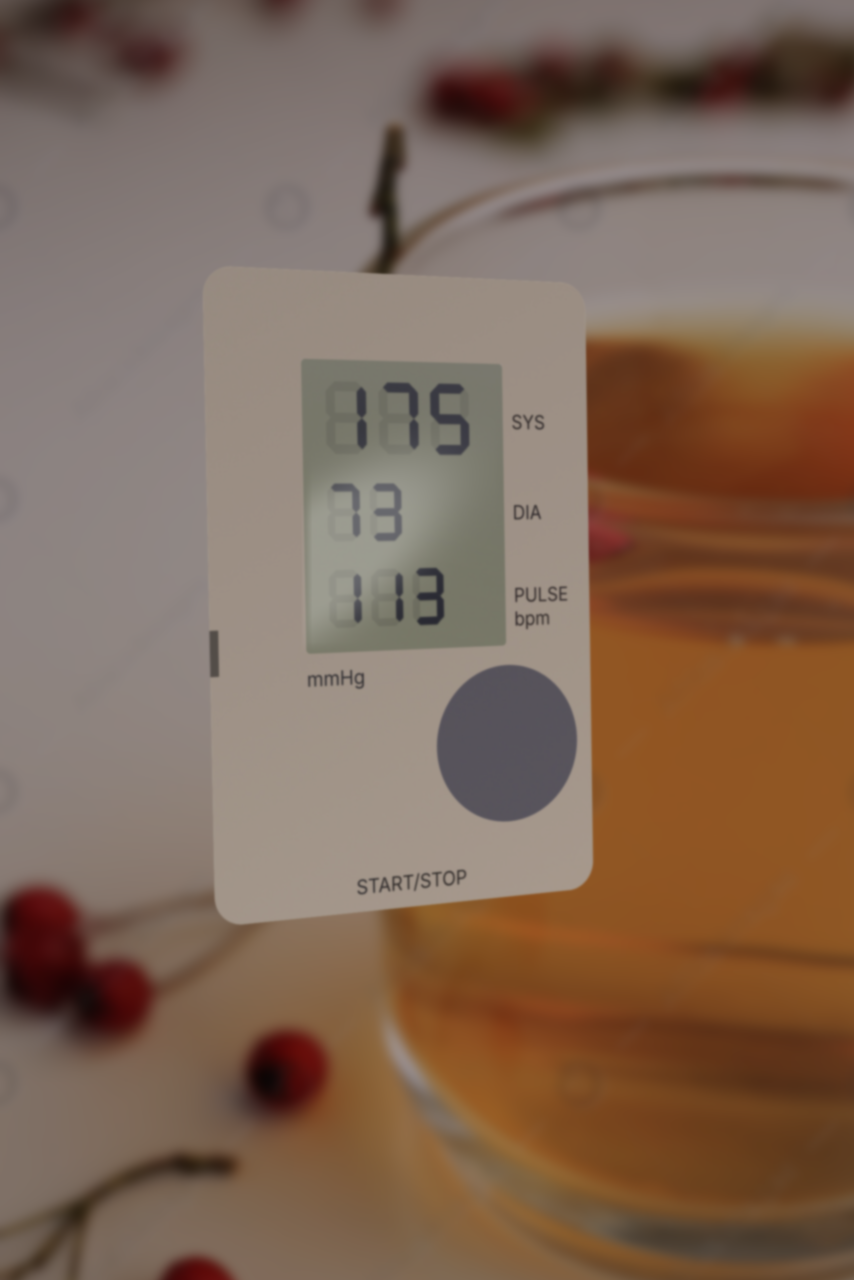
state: 113 bpm
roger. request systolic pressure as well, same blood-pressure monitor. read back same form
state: 175 mmHg
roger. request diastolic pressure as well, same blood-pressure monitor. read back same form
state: 73 mmHg
